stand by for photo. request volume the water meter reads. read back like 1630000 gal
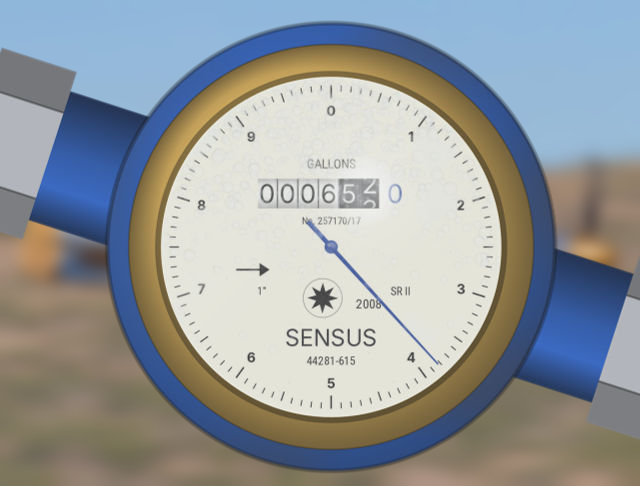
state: 6523.8 gal
